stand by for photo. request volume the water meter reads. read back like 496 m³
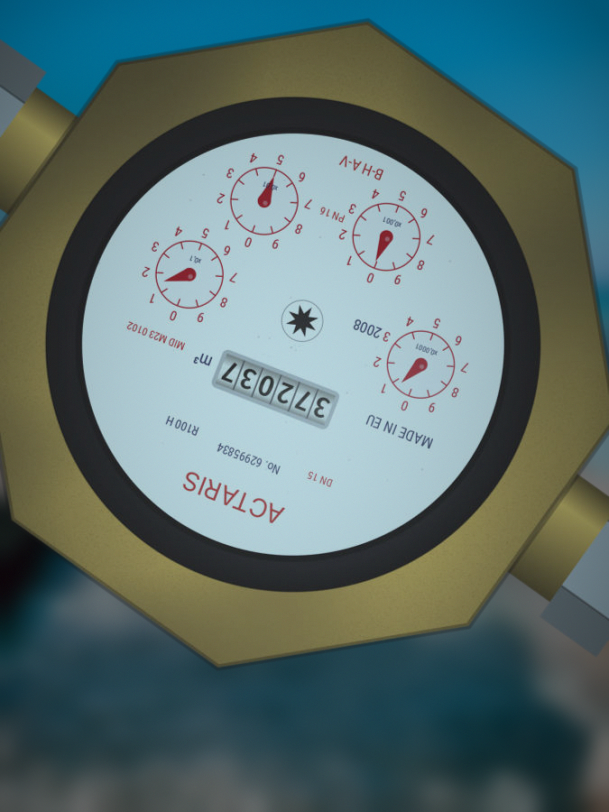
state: 372037.1500 m³
